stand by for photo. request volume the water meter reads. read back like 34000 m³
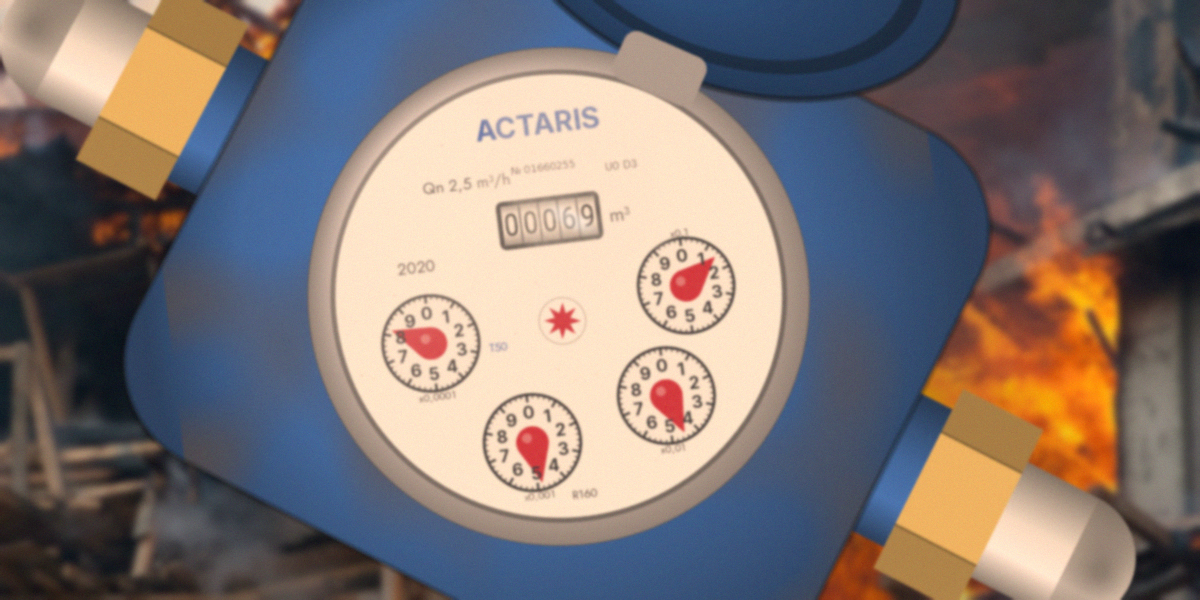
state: 69.1448 m³
